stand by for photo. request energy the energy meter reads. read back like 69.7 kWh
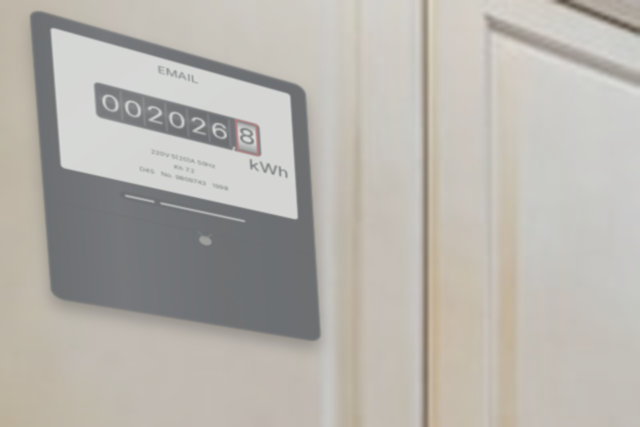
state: 2026.8 kWh
